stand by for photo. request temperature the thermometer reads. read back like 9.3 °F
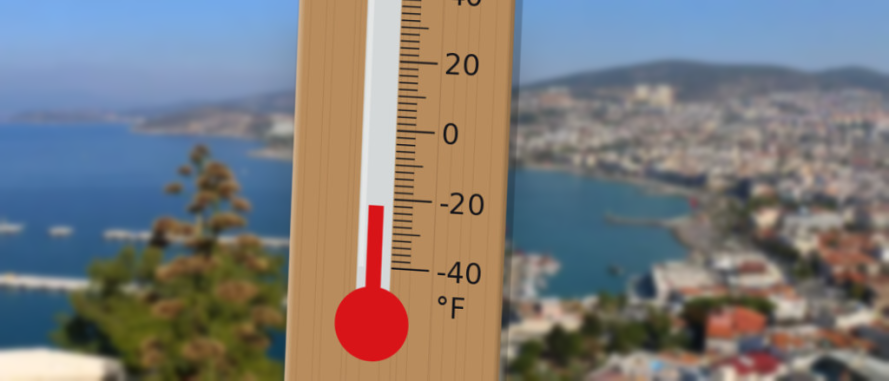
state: -22 °F
